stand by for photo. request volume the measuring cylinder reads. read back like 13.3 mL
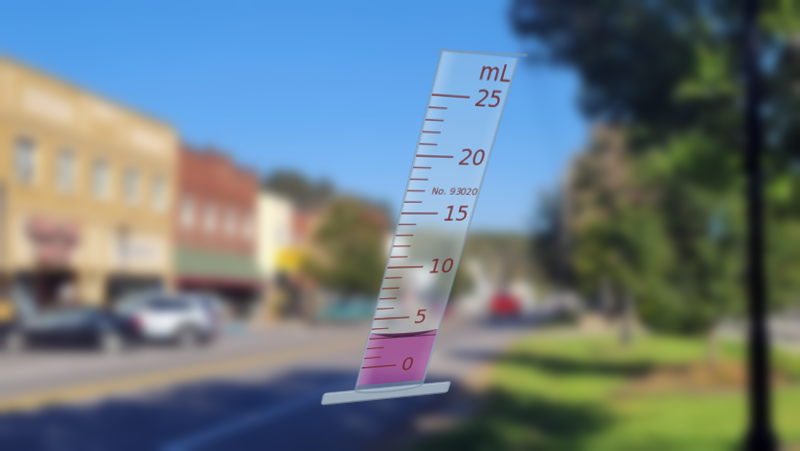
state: 3 mL
